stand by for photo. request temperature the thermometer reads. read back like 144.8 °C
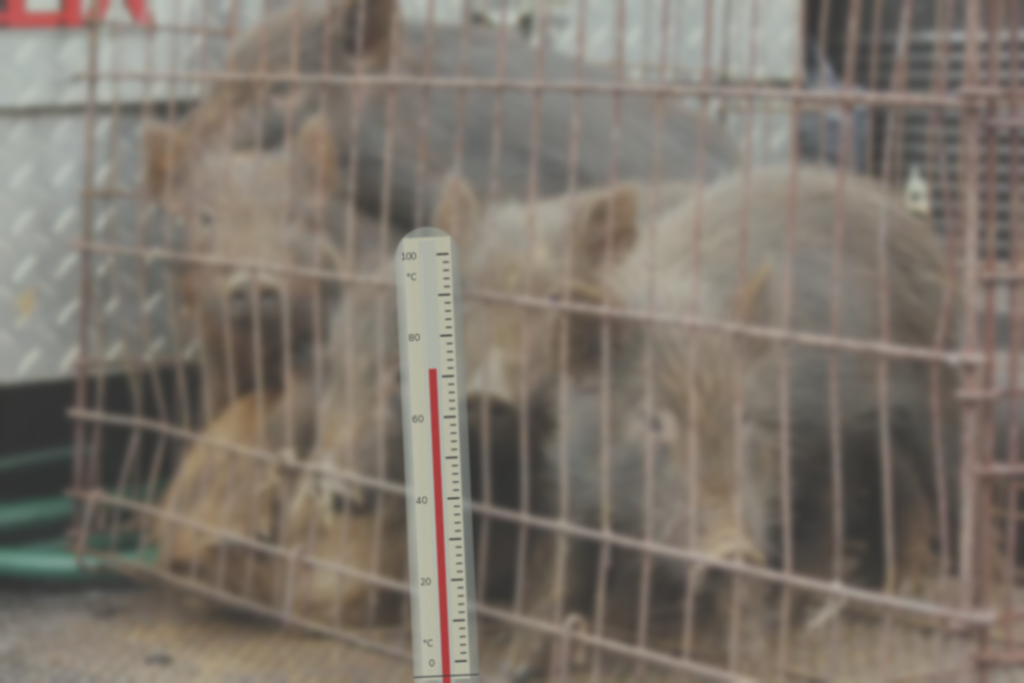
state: 72 °C
